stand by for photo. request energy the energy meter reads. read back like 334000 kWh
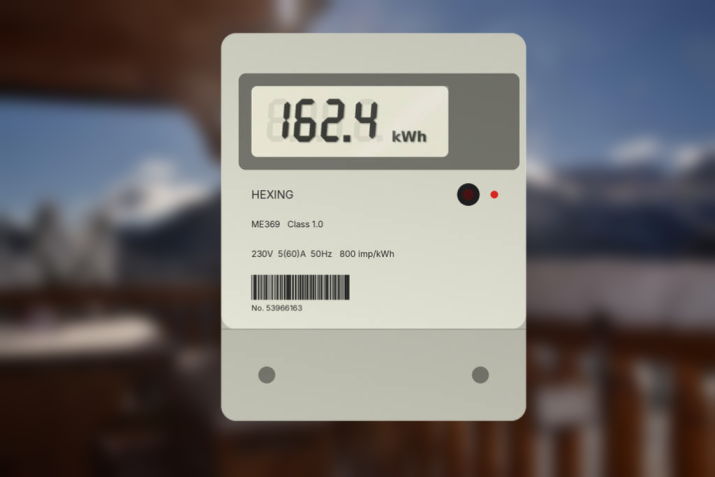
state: 162.4 kWh
